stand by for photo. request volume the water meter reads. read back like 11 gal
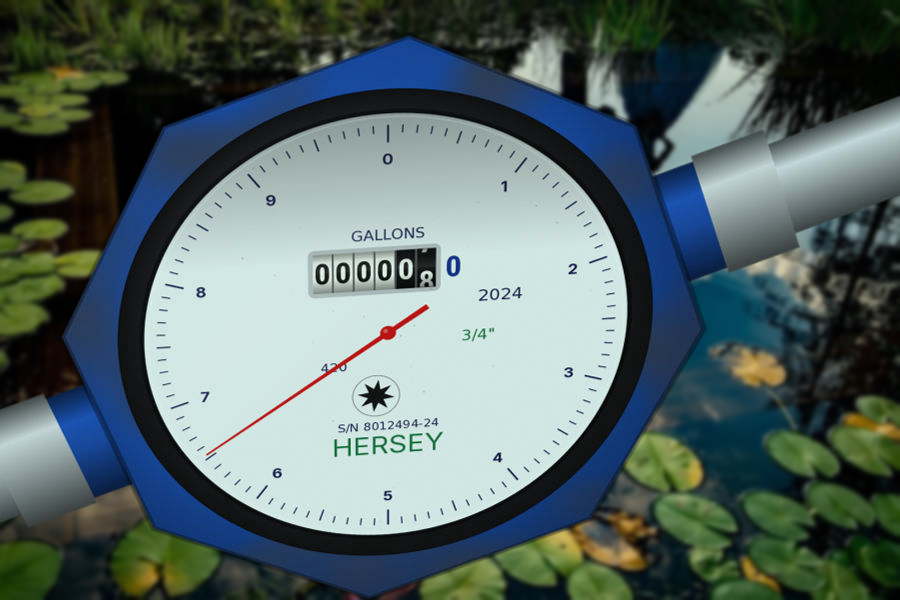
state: 76.5 gal
